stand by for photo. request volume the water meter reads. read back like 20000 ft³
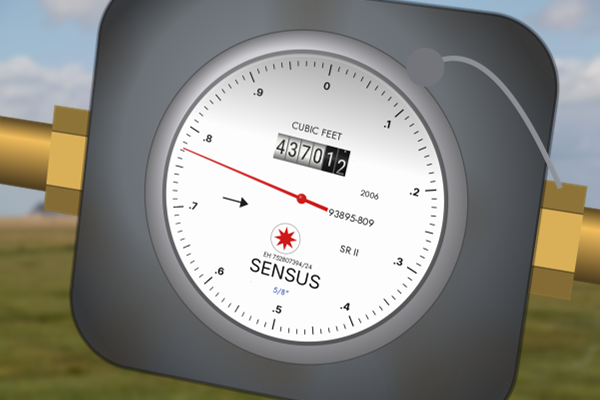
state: 437011.77 ft³
